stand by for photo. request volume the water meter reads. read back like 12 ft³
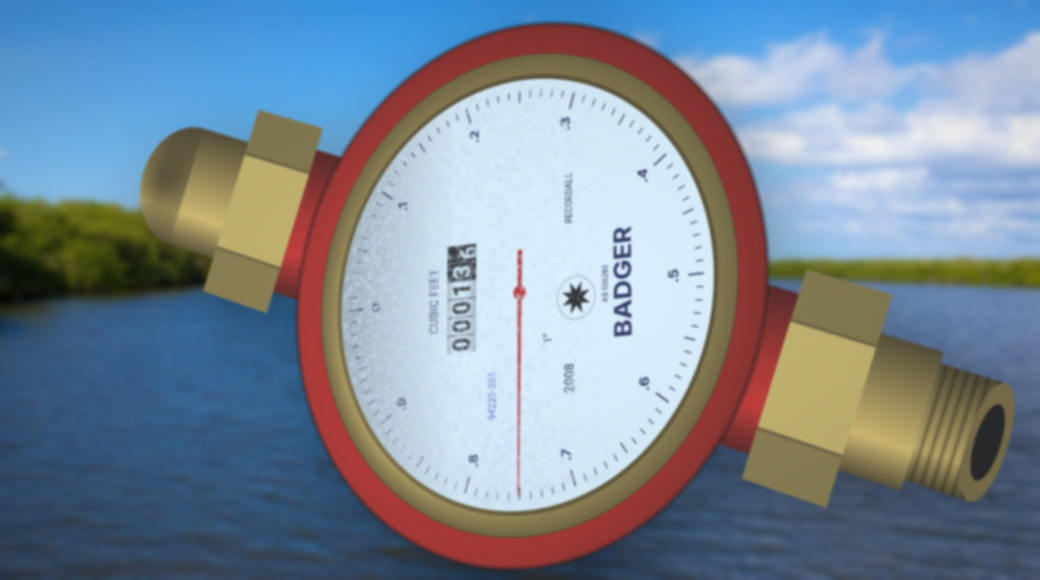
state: 135.75 ft³
